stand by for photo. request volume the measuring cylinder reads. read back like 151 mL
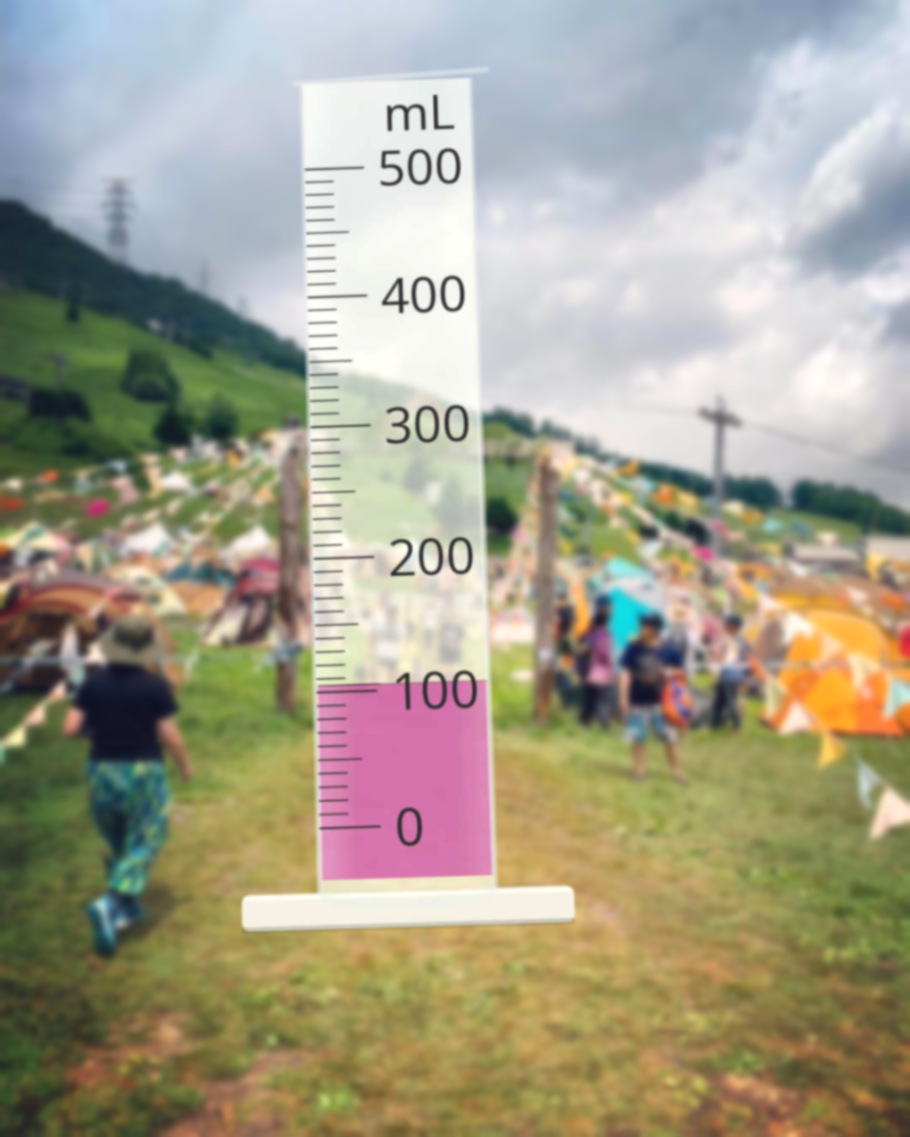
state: 105 mL
